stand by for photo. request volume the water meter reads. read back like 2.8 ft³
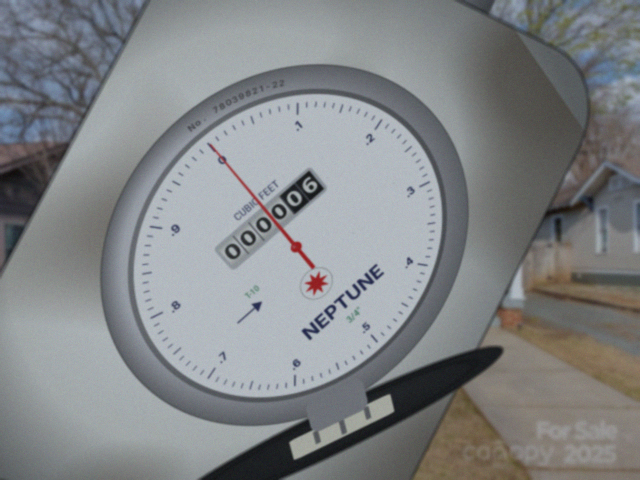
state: 6.00 ft³
